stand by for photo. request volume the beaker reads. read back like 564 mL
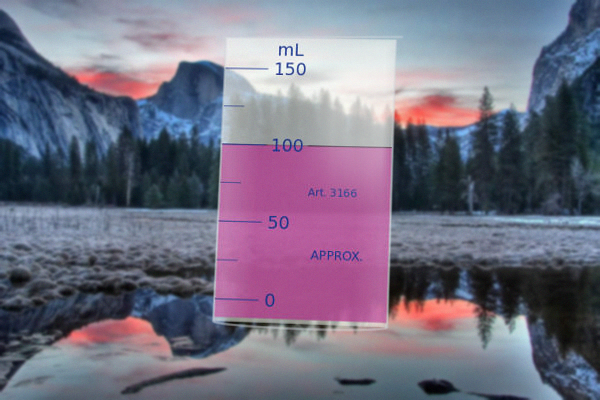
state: 100 mL
